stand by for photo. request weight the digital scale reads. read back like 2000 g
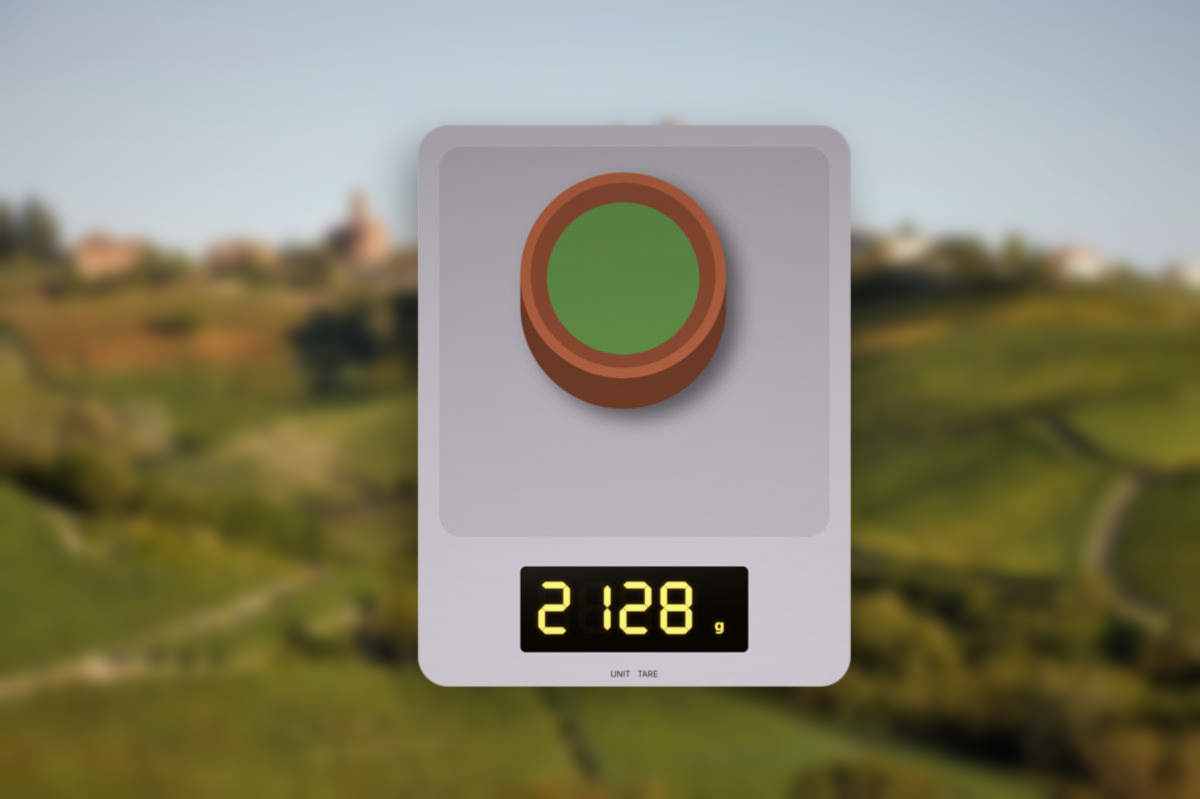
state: 2128 g
